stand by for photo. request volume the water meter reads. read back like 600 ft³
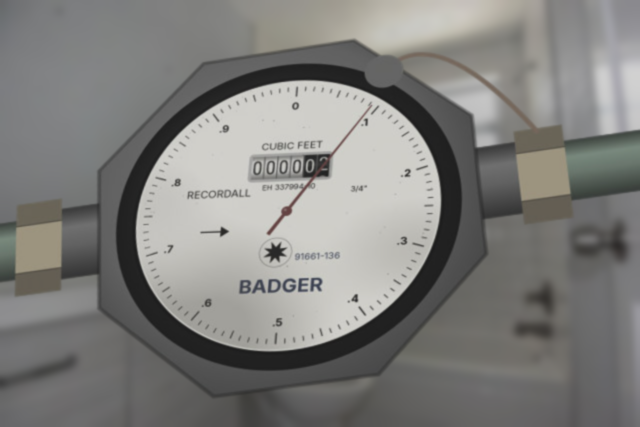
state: 2.09 ft³
